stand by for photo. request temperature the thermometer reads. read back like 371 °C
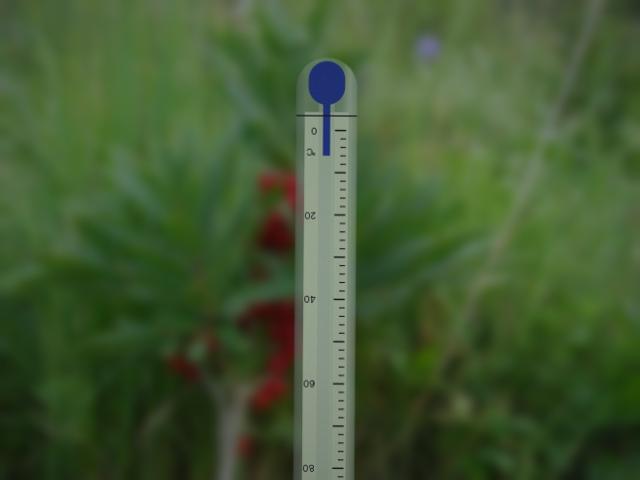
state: 6 °C
